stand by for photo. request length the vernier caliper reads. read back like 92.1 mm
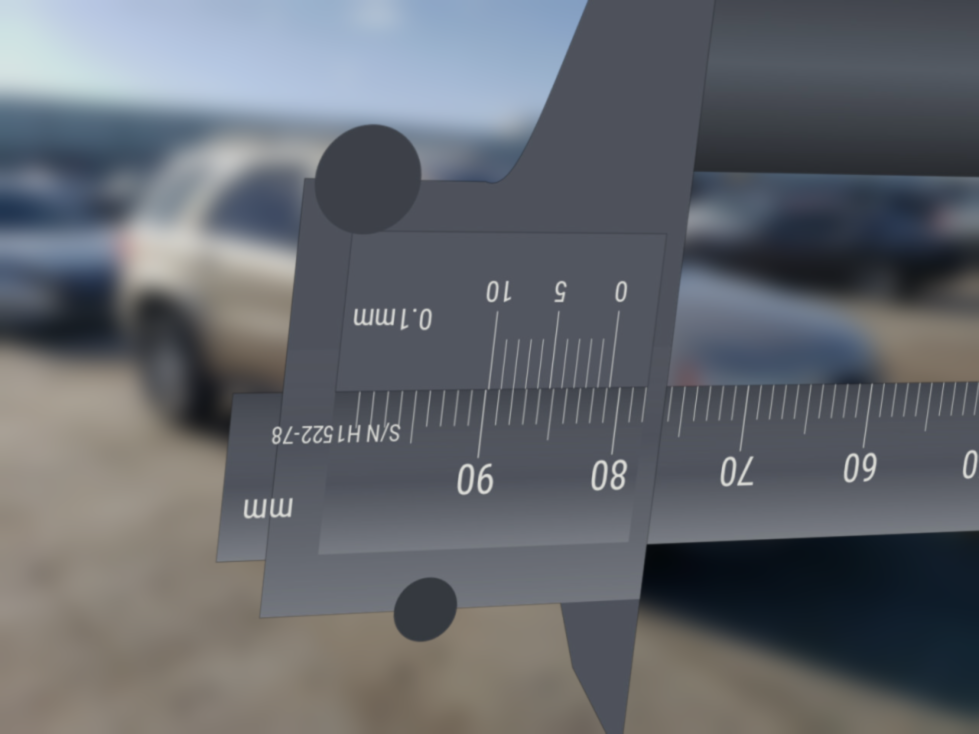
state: 80.8 mm
